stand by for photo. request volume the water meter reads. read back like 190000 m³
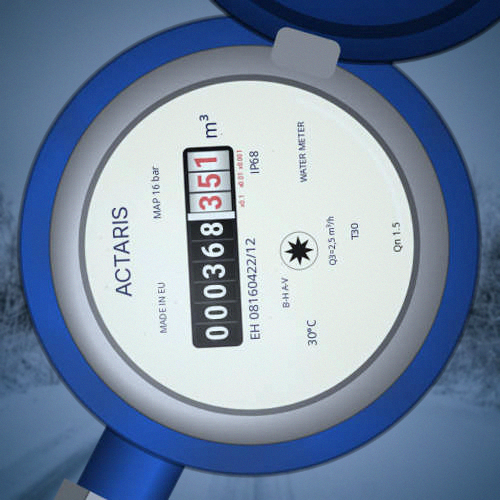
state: 368.351 m³
